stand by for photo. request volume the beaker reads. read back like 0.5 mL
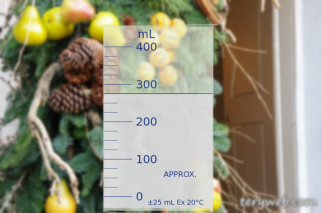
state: 275 mL
